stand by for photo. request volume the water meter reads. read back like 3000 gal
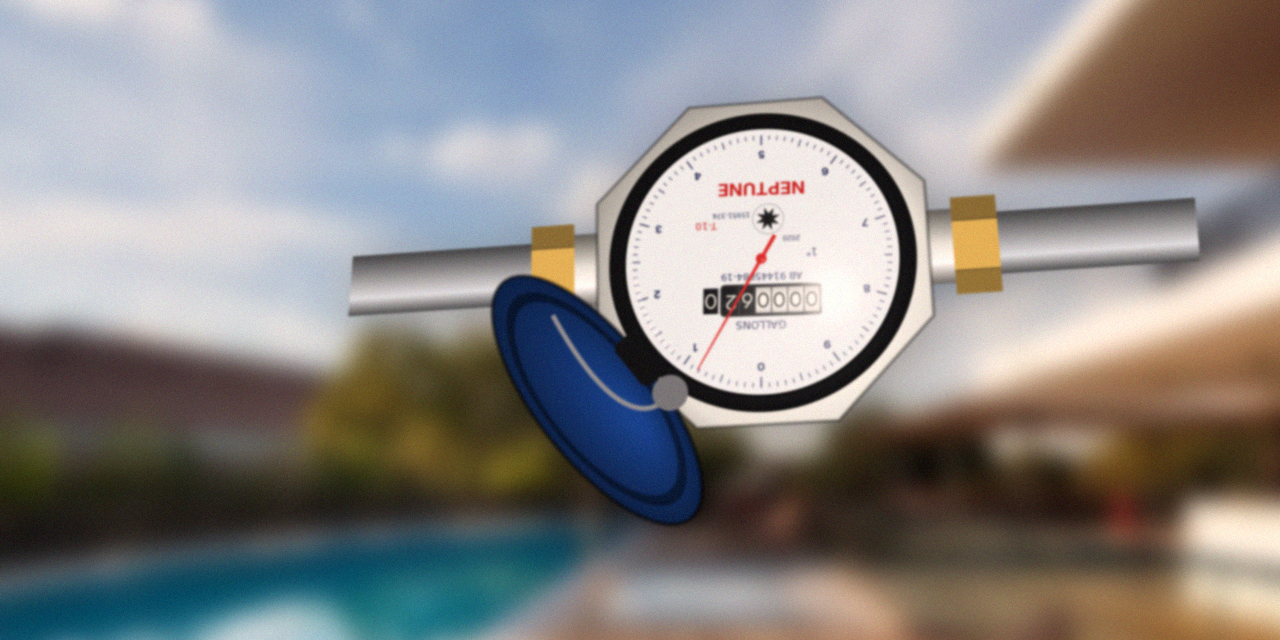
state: 620.8 gal
